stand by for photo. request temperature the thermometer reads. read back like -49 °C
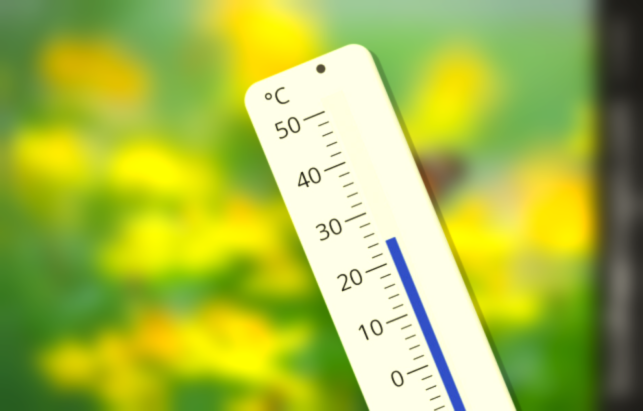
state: 24 °C
